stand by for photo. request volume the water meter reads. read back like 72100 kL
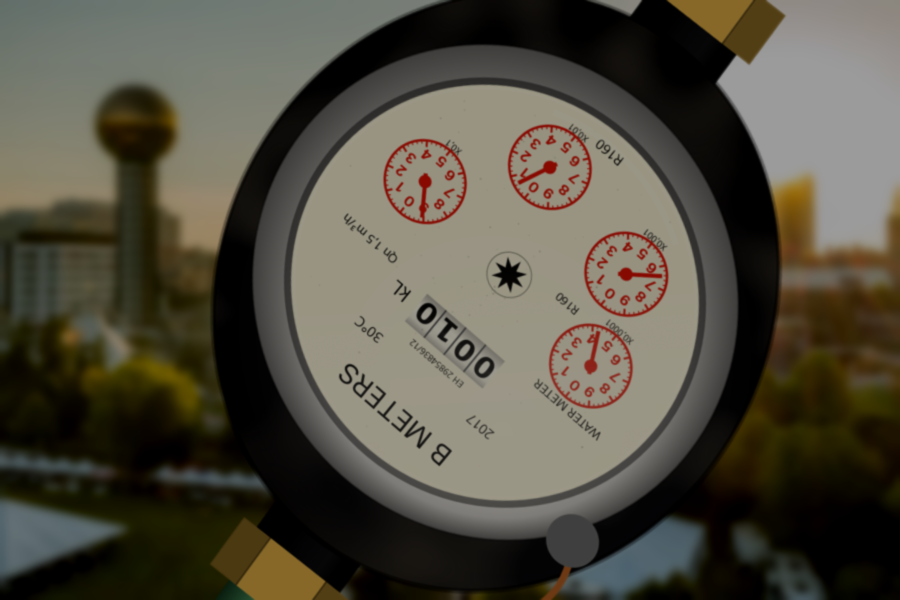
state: 9.9064 kL
